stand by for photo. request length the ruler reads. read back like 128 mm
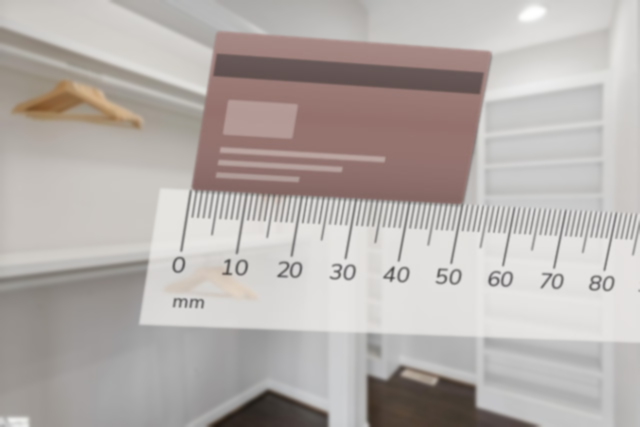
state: 50 mm
